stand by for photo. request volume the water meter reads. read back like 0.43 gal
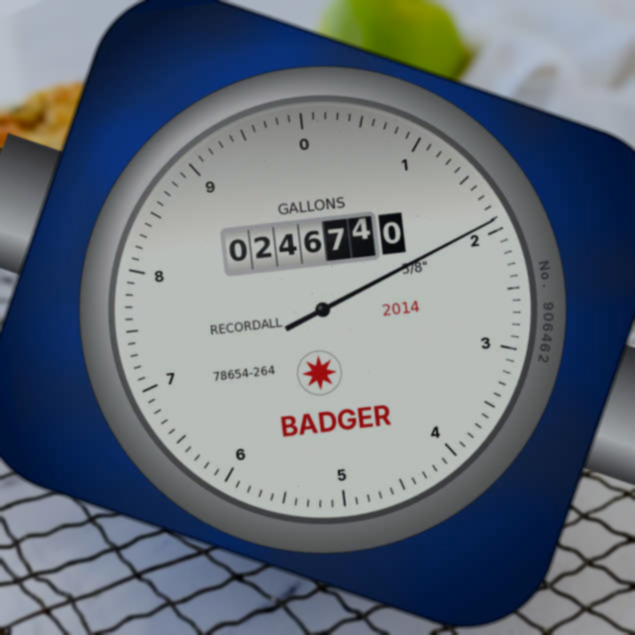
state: 246741.9 gal
